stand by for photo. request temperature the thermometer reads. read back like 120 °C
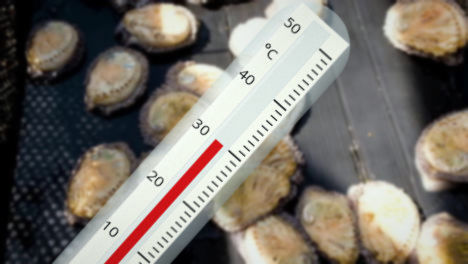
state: 30 °C
